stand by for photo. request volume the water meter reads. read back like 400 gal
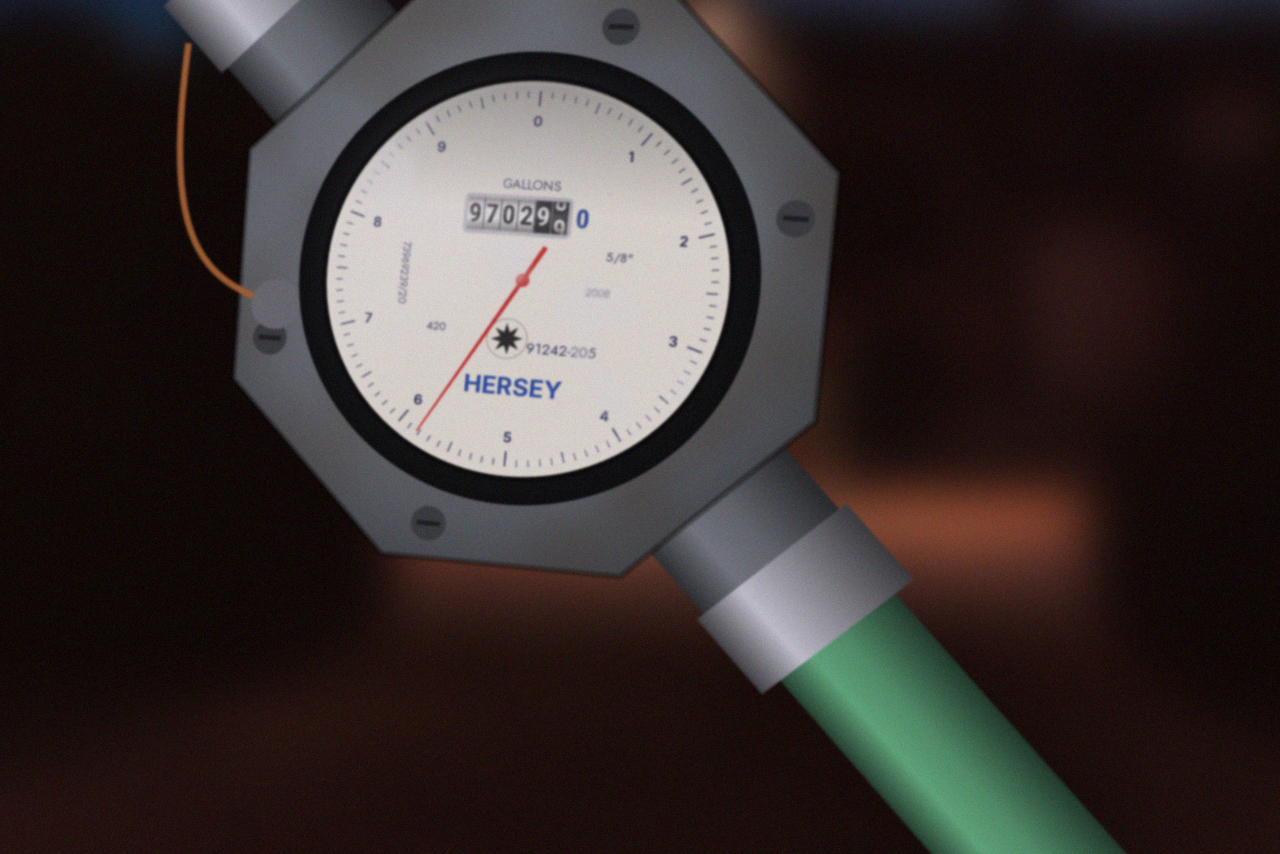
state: 9702985.8 gal
